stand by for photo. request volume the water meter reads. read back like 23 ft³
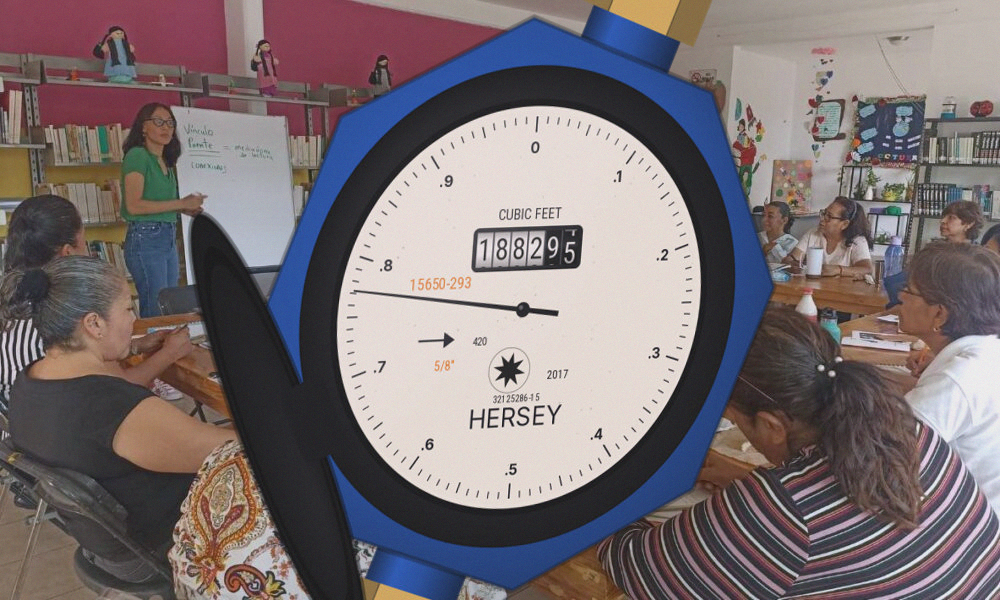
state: 188294.77 ft³
